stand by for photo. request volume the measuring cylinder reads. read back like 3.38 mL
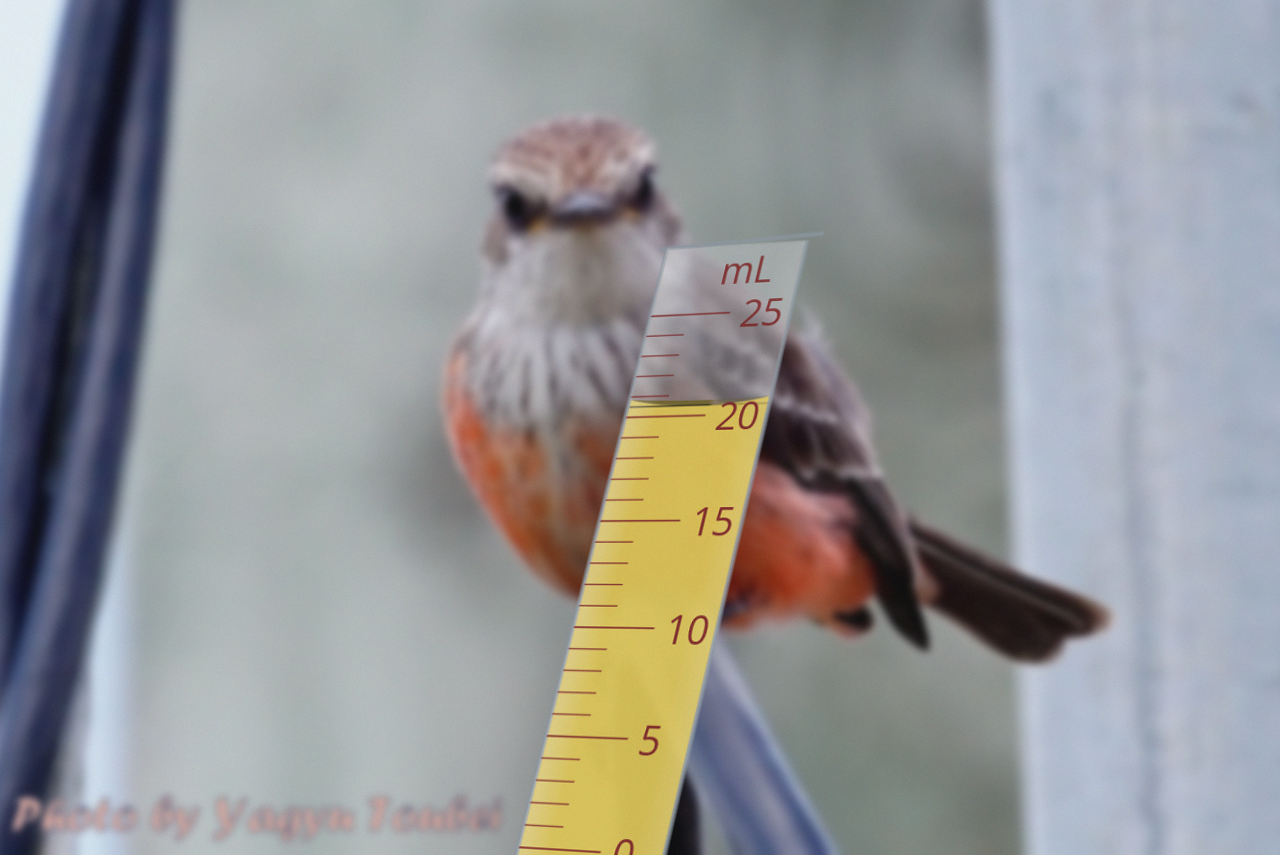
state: 20.5 mL
